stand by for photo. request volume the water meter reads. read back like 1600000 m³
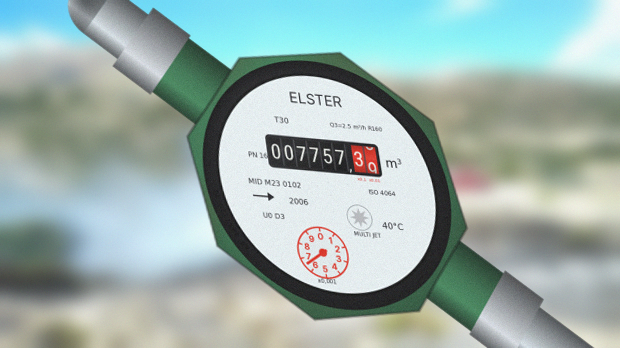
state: 7757.386 m³
